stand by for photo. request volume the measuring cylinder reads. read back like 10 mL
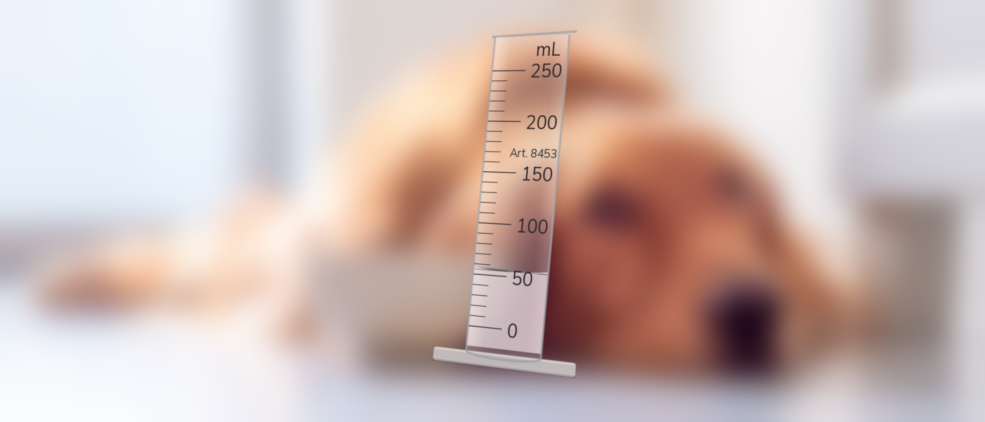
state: 55 mL
